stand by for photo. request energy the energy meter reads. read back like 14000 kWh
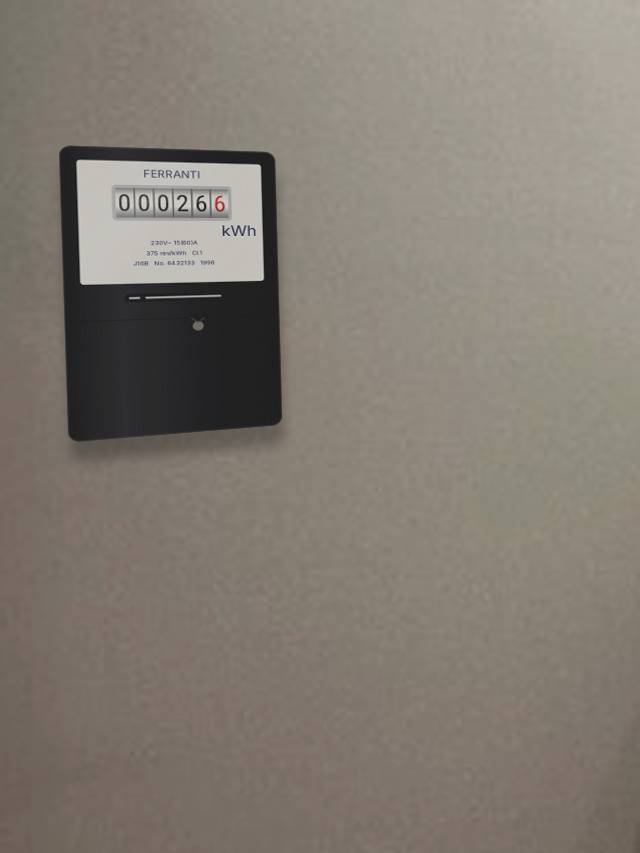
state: 26.6 kWh
